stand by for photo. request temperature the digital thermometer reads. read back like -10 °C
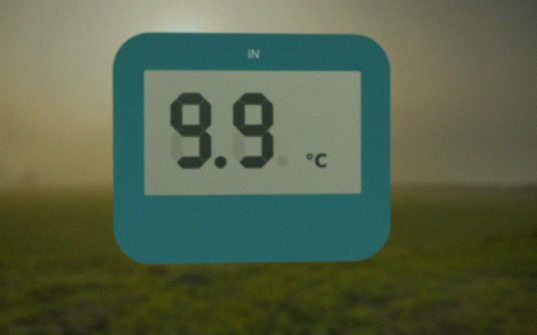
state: 9.9 °C
